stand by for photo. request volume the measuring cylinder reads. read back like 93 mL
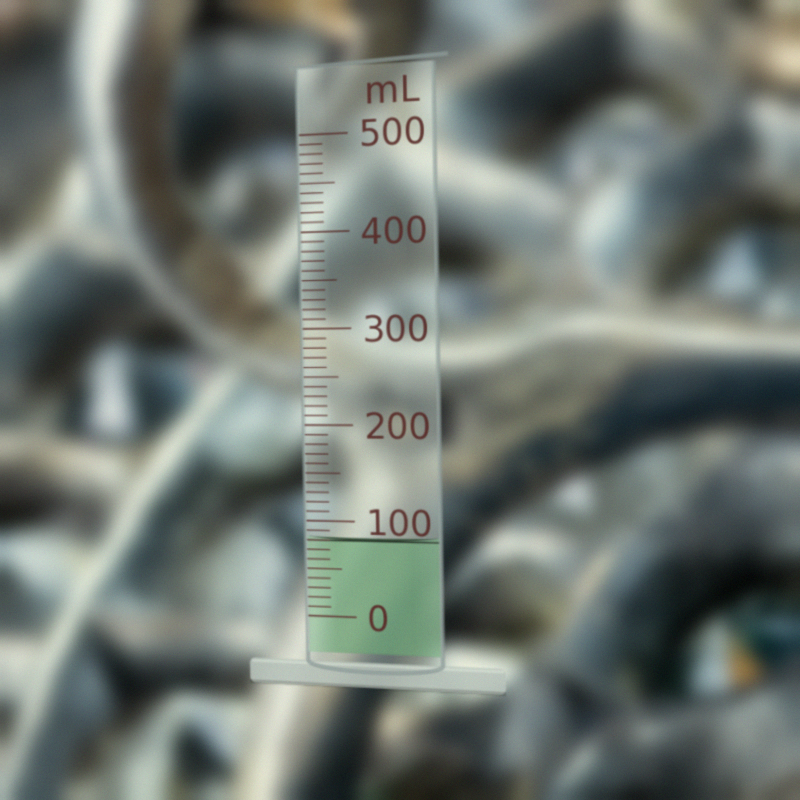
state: 80 mL
